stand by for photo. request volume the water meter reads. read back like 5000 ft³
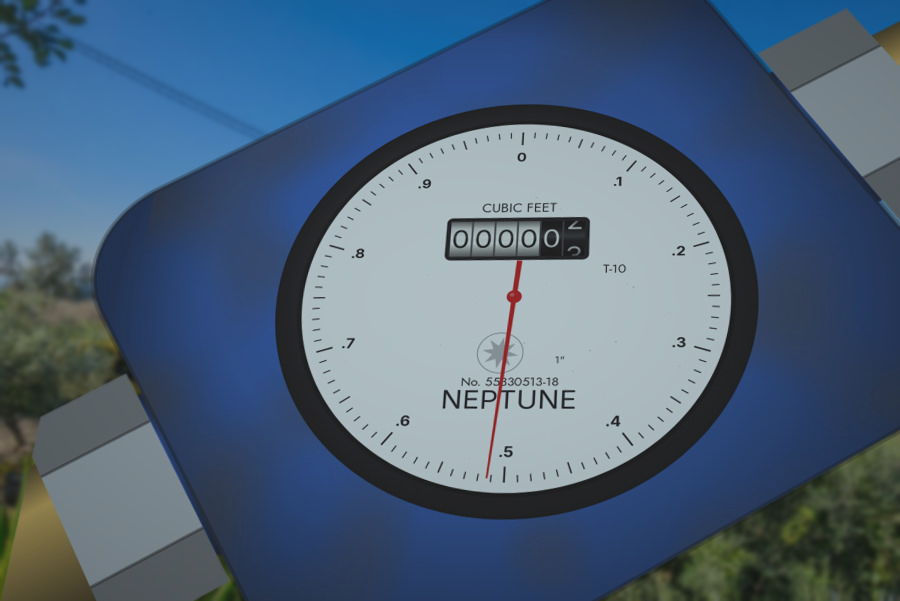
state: 2.51 ft³
